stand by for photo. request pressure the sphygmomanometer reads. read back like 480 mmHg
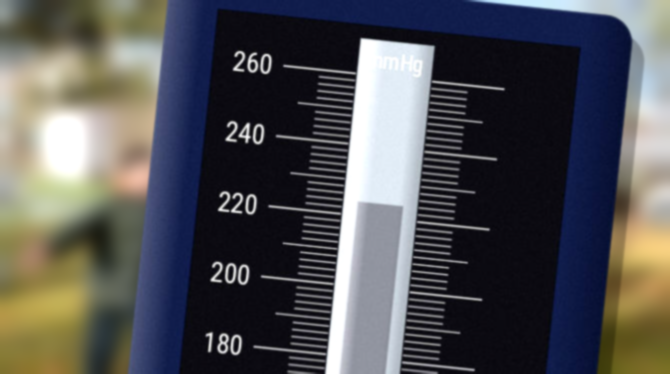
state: 224 mmHg
